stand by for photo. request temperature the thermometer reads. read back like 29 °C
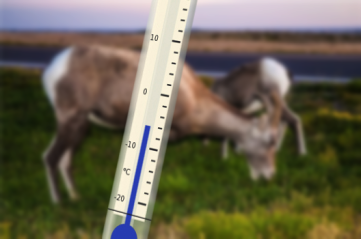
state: -6 °C
